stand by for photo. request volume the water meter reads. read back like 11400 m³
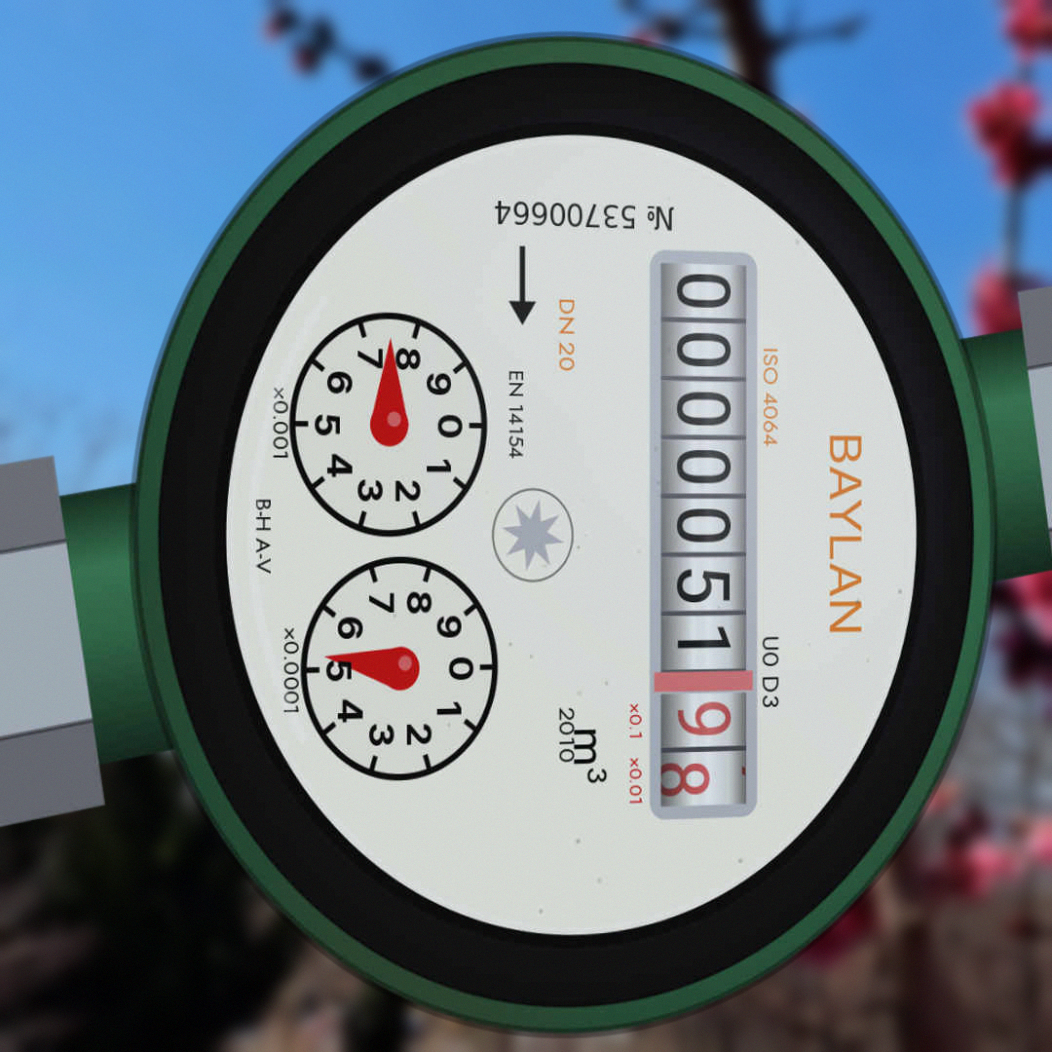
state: 51.9775 m³
